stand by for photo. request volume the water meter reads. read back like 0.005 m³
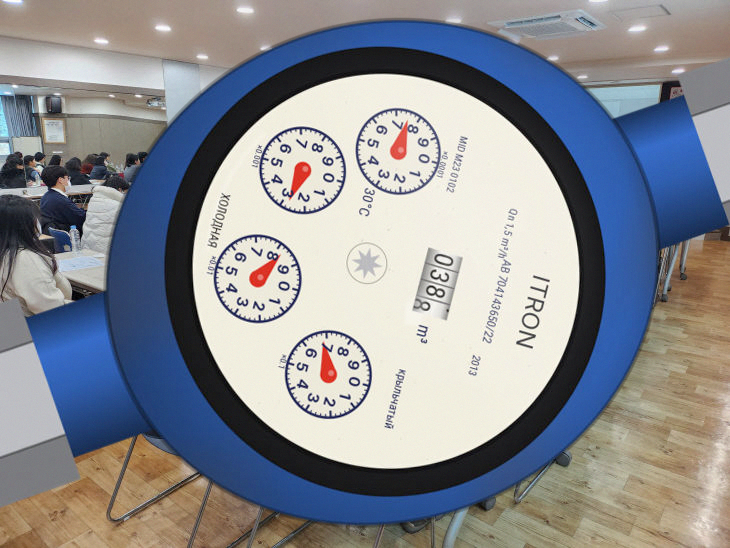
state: 387.6827 m³
